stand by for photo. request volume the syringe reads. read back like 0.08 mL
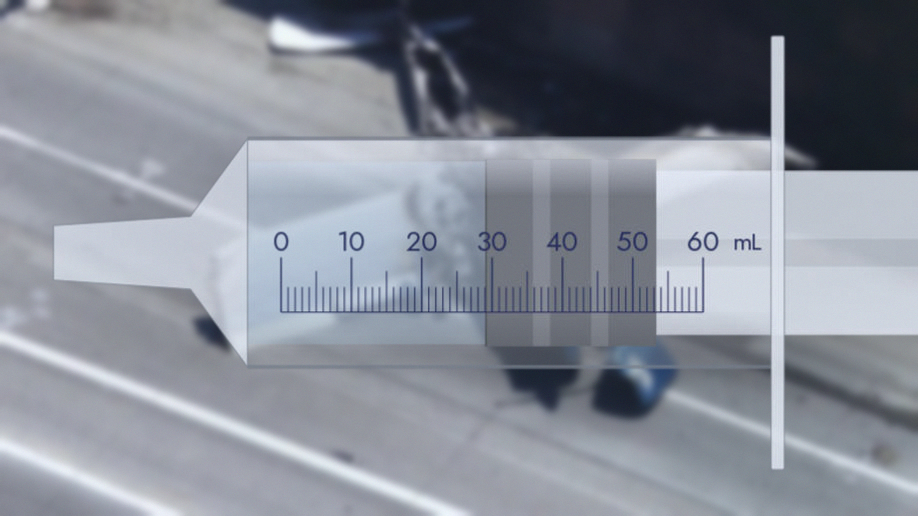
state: 29 mL
